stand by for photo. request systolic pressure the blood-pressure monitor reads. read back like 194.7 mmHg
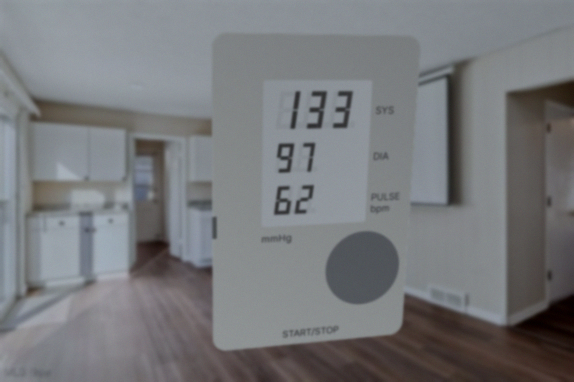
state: 133 mmHg
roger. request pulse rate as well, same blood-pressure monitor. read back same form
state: 62 bpm
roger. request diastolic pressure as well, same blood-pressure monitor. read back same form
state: 97 mmHg
